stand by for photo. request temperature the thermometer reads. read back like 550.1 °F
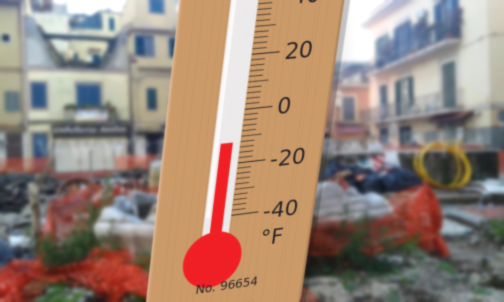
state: -12 °F
